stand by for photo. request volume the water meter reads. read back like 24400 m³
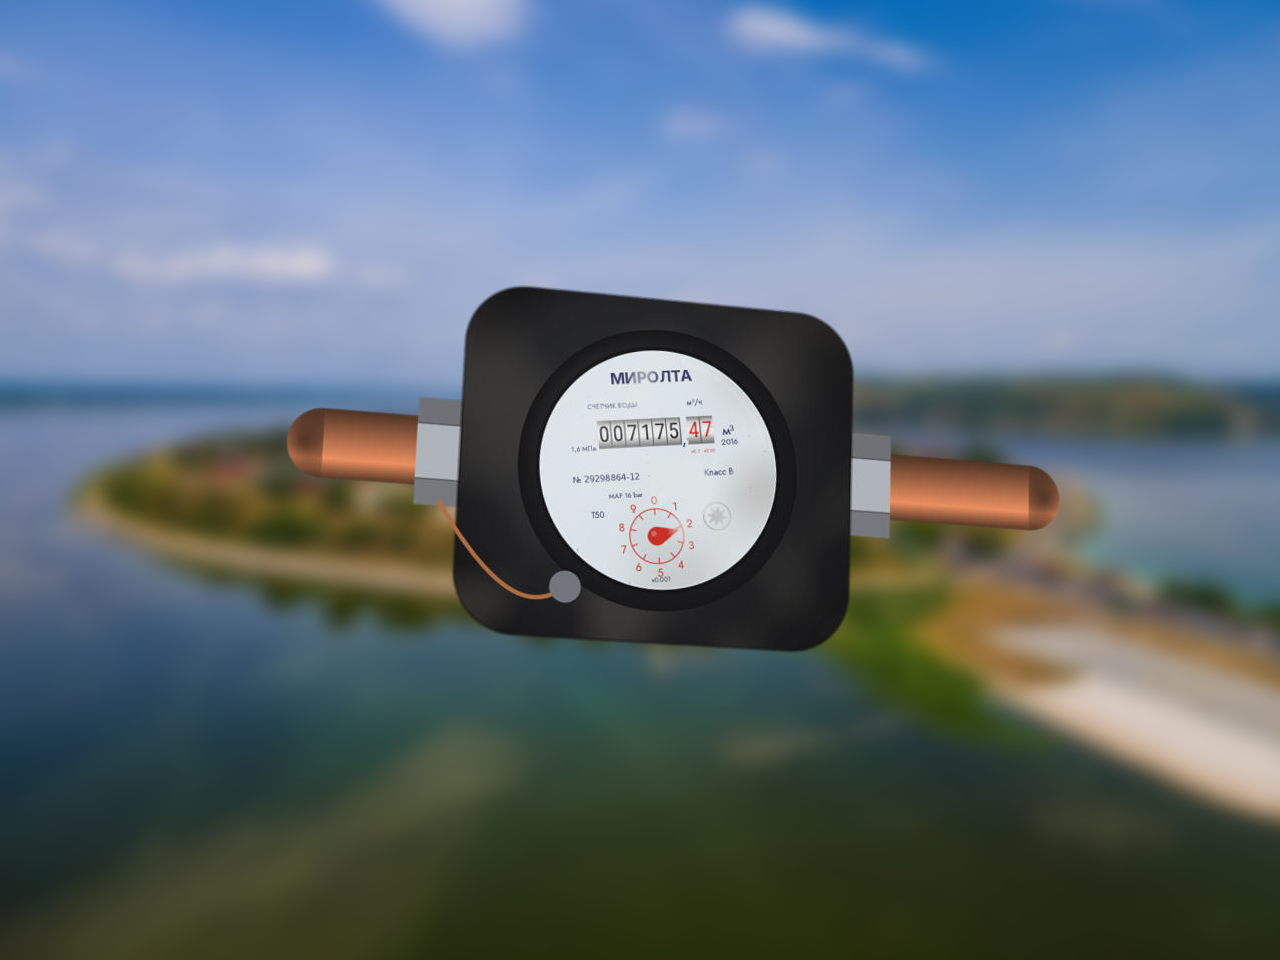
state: 7175.472 m³
